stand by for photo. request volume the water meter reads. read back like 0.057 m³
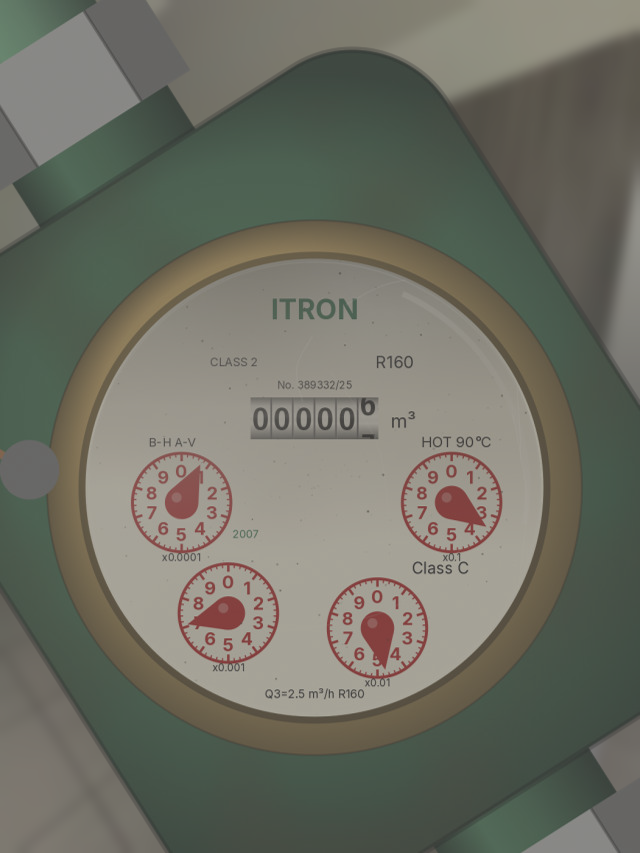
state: 6.3470 m³
